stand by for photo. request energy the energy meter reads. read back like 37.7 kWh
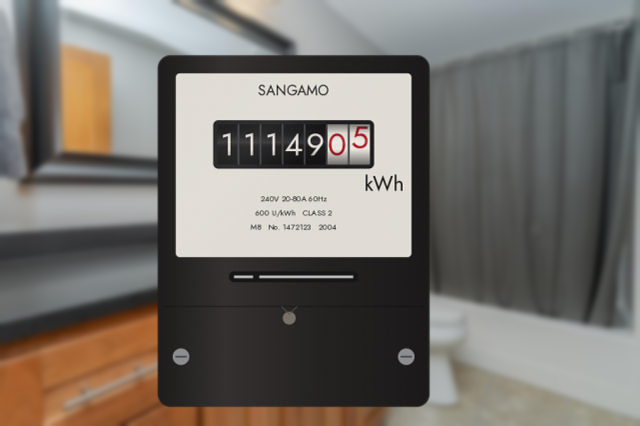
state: 11149.05 kWh
